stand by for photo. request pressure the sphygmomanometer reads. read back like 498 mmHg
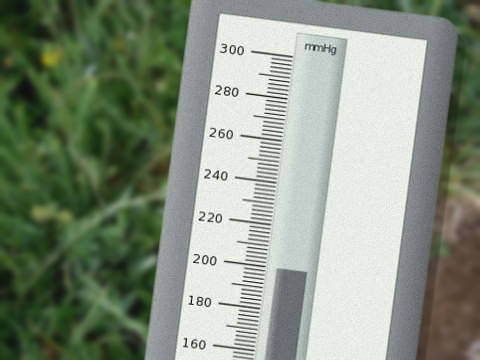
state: 200 mmHg
